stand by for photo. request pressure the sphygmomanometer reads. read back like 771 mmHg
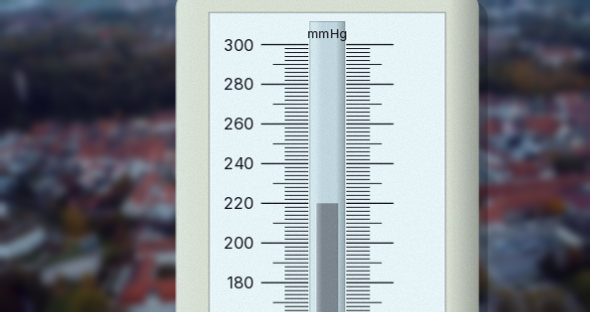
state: 220 mmHg
